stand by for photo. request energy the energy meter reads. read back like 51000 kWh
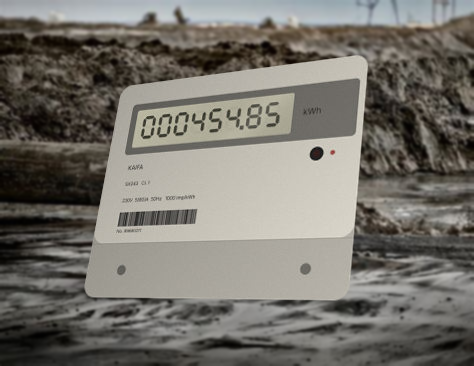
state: 454.85 kWh
